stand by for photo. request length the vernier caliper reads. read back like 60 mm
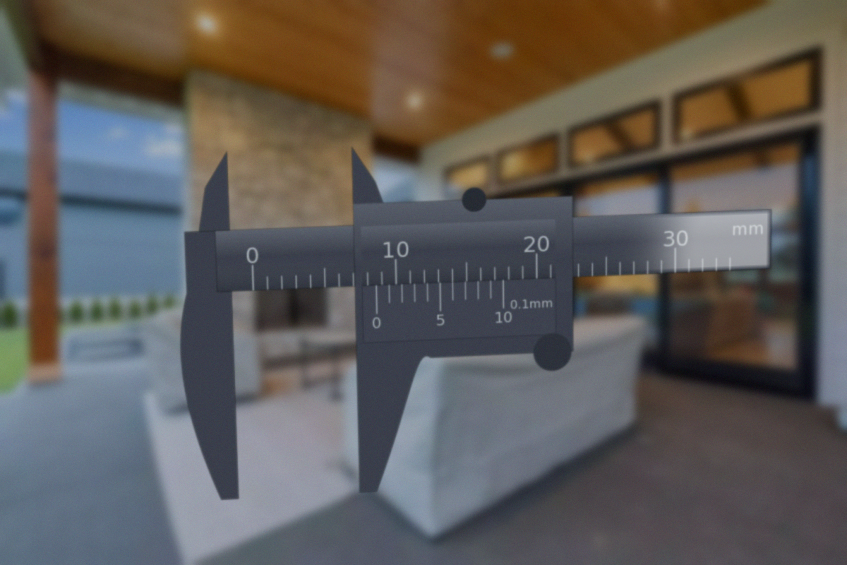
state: 8.6 mm
